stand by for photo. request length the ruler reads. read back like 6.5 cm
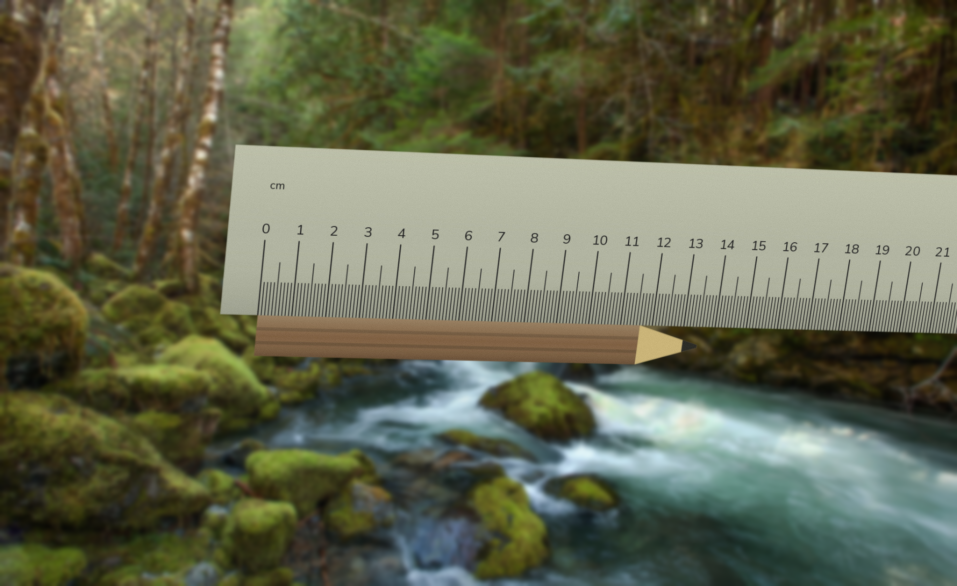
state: 13.5 cm
